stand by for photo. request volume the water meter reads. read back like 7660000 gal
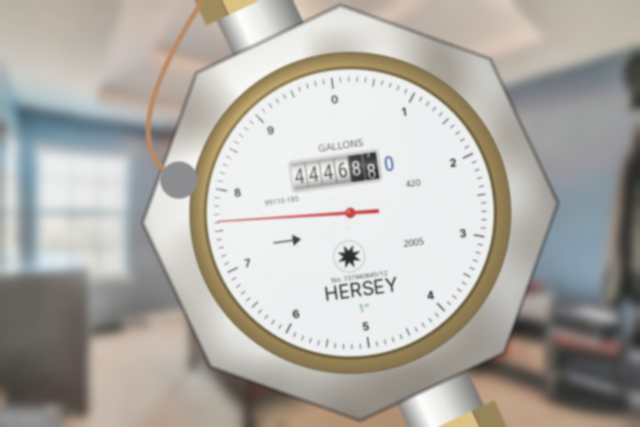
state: 4446877.6 gal
